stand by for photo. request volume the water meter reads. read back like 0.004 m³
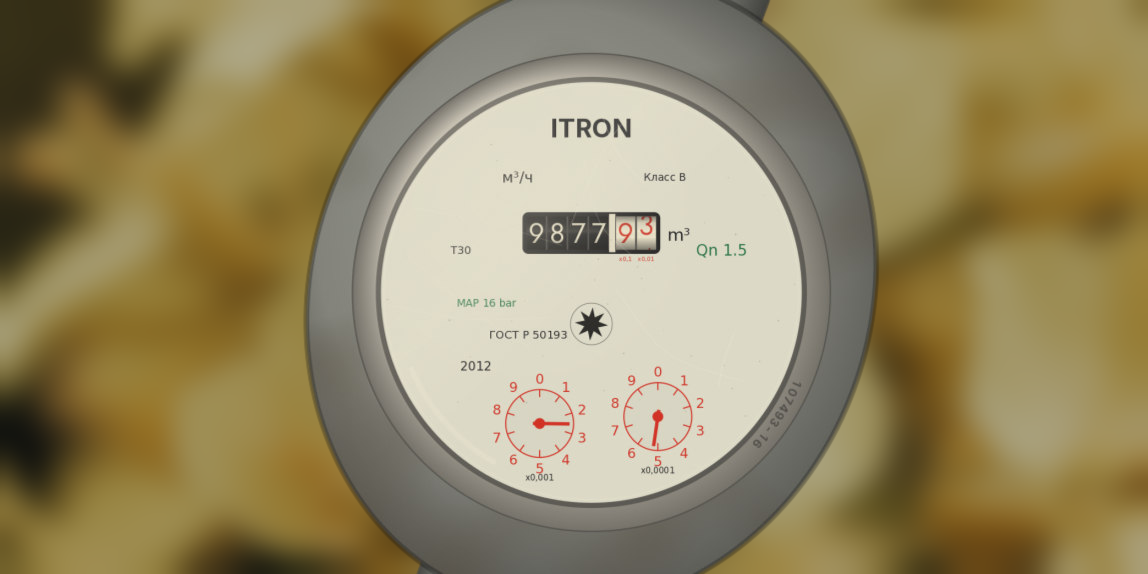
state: 9877.9325 m³
